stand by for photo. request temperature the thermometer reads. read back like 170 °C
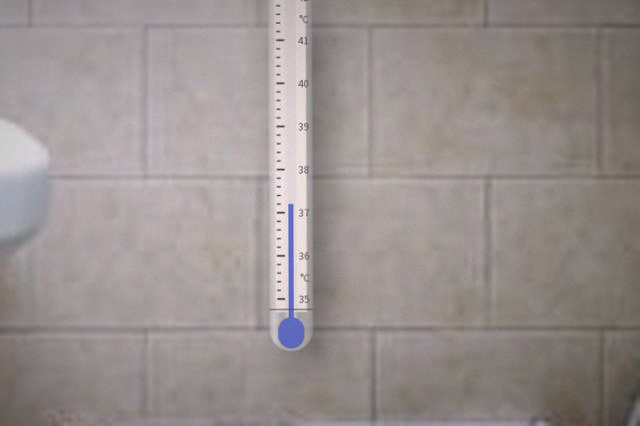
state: 37.2 °C
